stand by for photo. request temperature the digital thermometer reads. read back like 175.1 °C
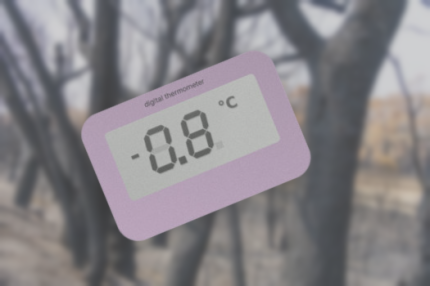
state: -0.8 °C
